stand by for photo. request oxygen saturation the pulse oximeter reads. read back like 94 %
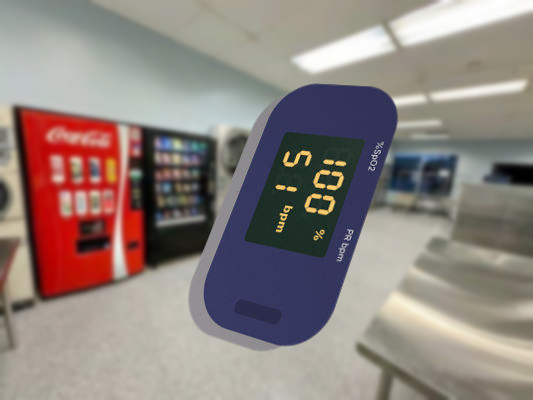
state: 100 %
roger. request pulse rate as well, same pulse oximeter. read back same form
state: 51 bpm
